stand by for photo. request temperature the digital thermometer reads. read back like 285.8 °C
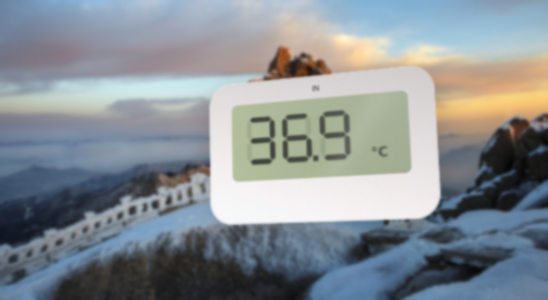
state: 36.9 °C
